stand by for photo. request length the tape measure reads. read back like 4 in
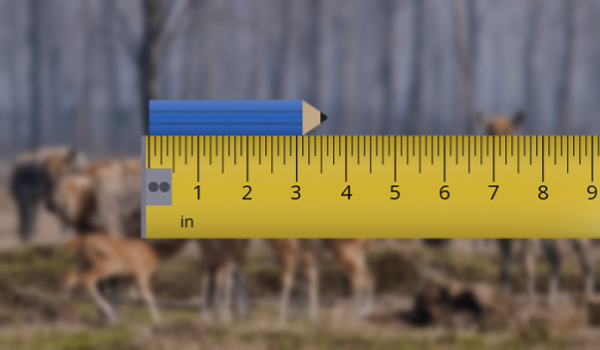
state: 3.625 in
